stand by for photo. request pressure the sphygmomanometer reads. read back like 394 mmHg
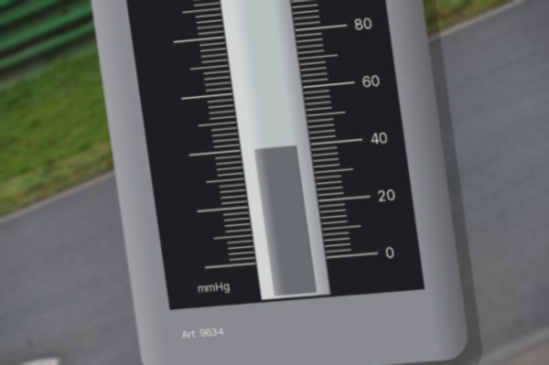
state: 40 mmHg
